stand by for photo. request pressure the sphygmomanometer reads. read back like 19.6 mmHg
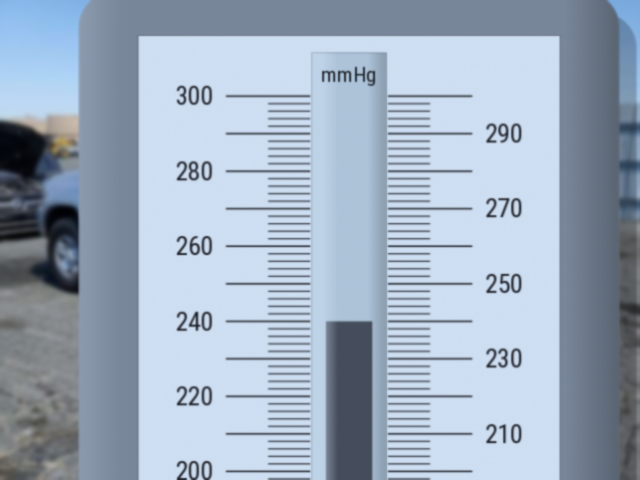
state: 240 mmHg
